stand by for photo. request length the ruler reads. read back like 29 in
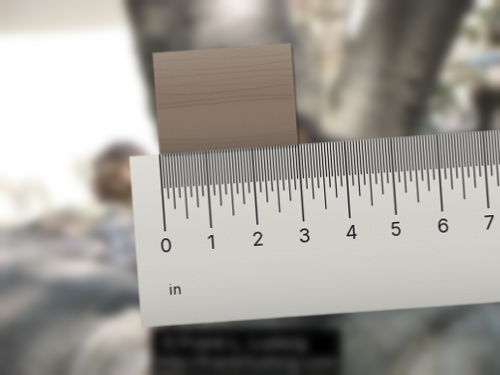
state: 3 in
